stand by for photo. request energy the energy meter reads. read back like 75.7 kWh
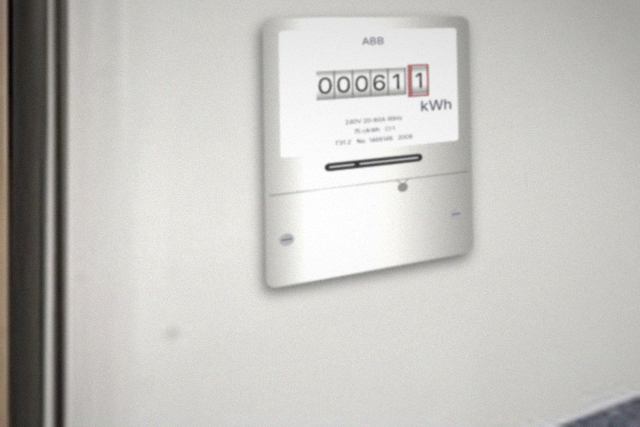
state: 61.1 kWh
